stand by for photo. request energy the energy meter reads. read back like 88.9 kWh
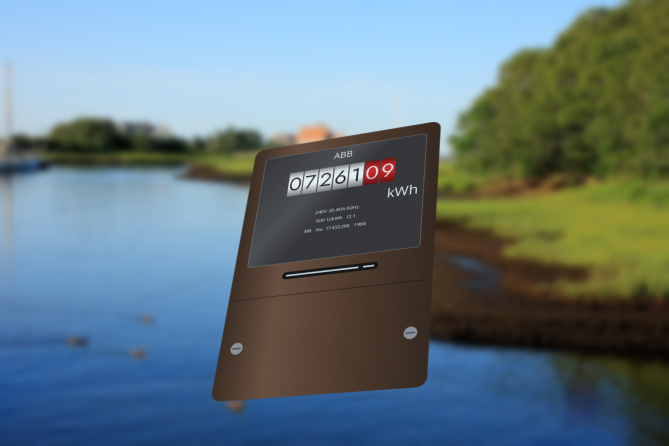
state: 7261.09 kWh
